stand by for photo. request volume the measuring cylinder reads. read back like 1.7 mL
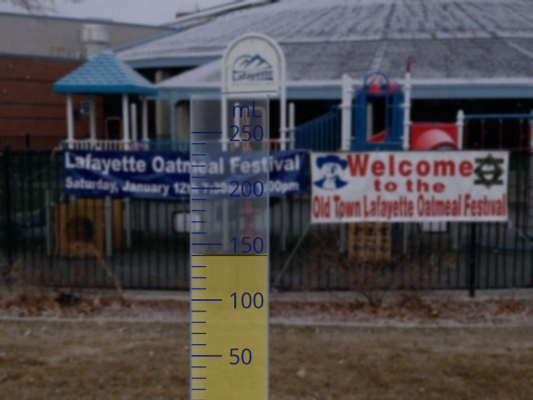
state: 140 mL
